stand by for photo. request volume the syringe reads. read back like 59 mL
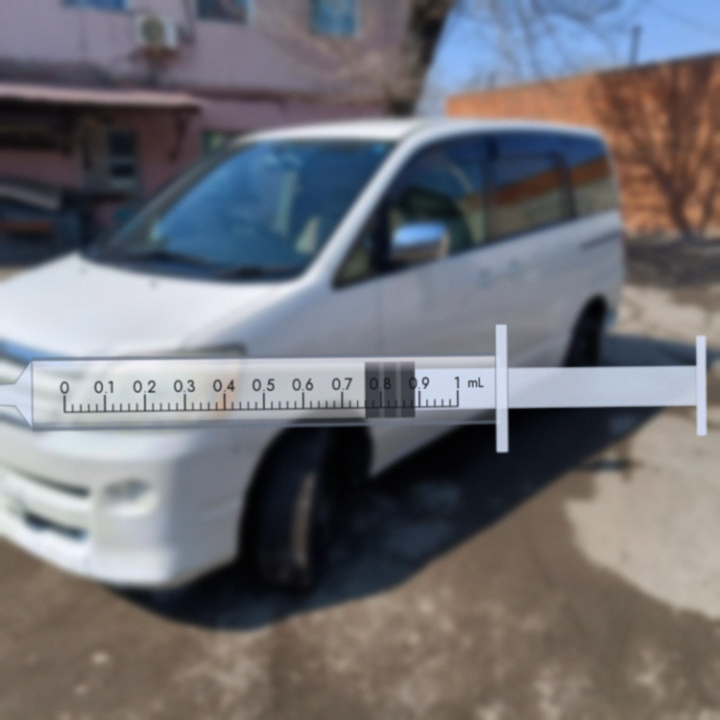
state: 0.76 mL
